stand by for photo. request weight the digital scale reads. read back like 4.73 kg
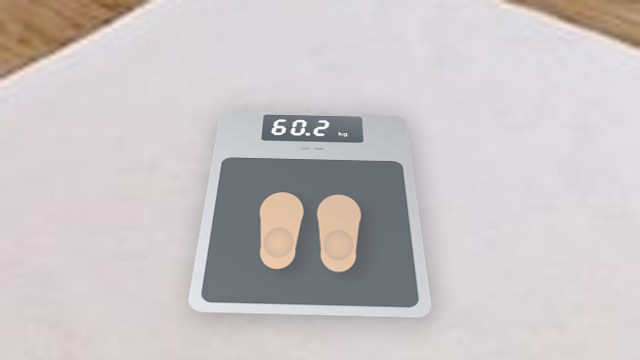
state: 60.2 kg
